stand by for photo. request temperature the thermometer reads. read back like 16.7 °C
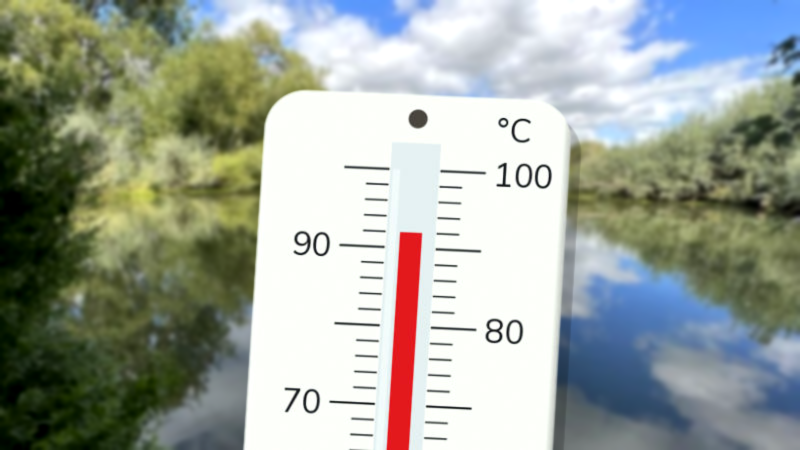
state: 92 °C
